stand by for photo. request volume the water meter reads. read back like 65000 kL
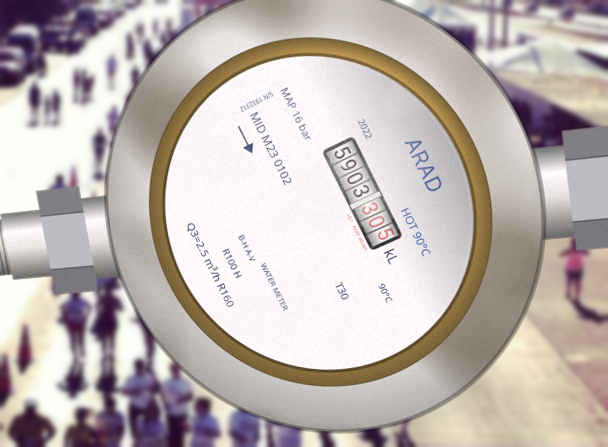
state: 5903.305 kL
